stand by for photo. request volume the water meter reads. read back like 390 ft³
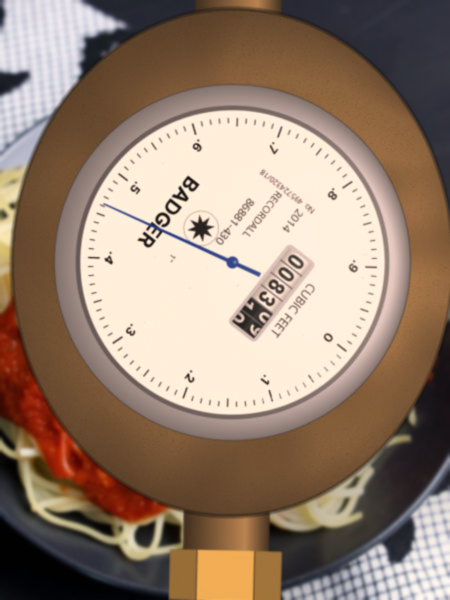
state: 8309.46 ft³
